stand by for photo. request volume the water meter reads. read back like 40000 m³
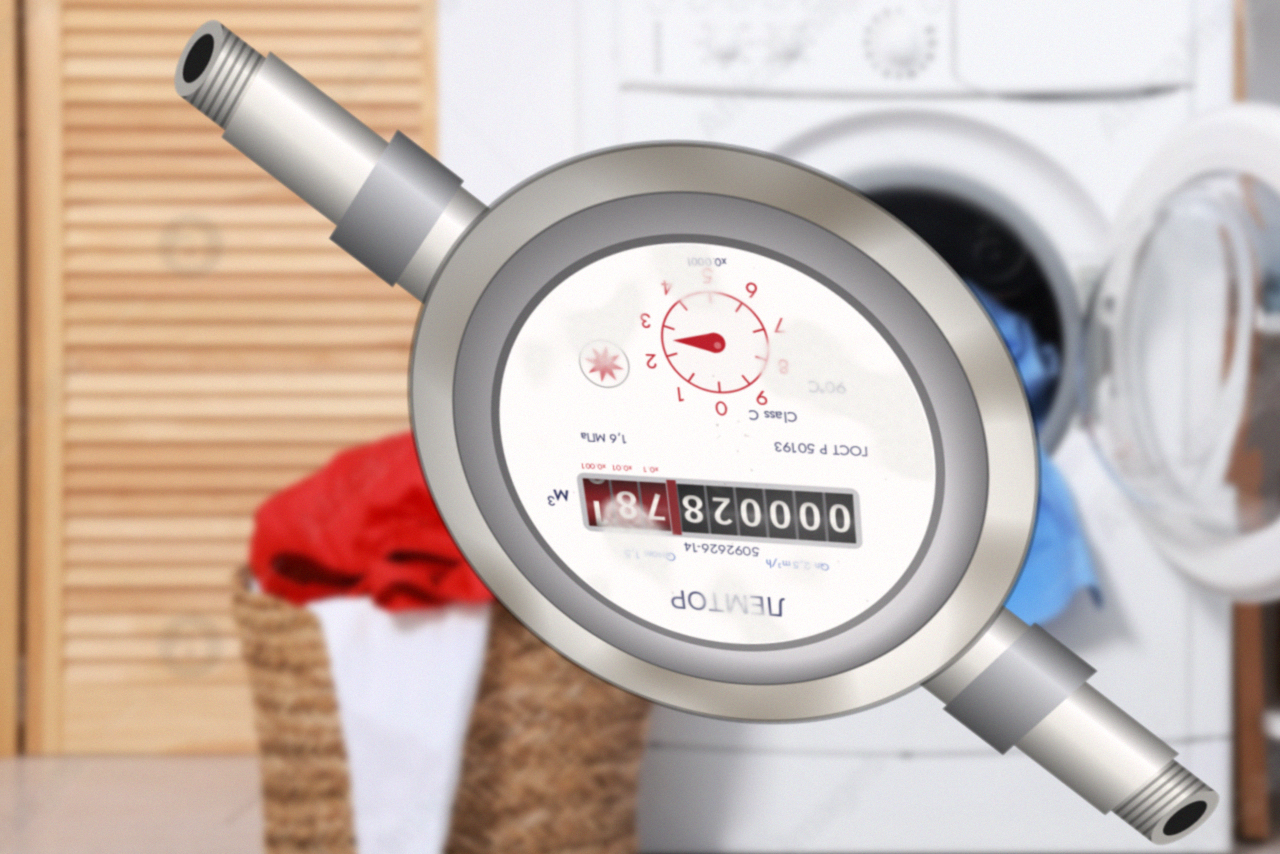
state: 28.7812 m³
